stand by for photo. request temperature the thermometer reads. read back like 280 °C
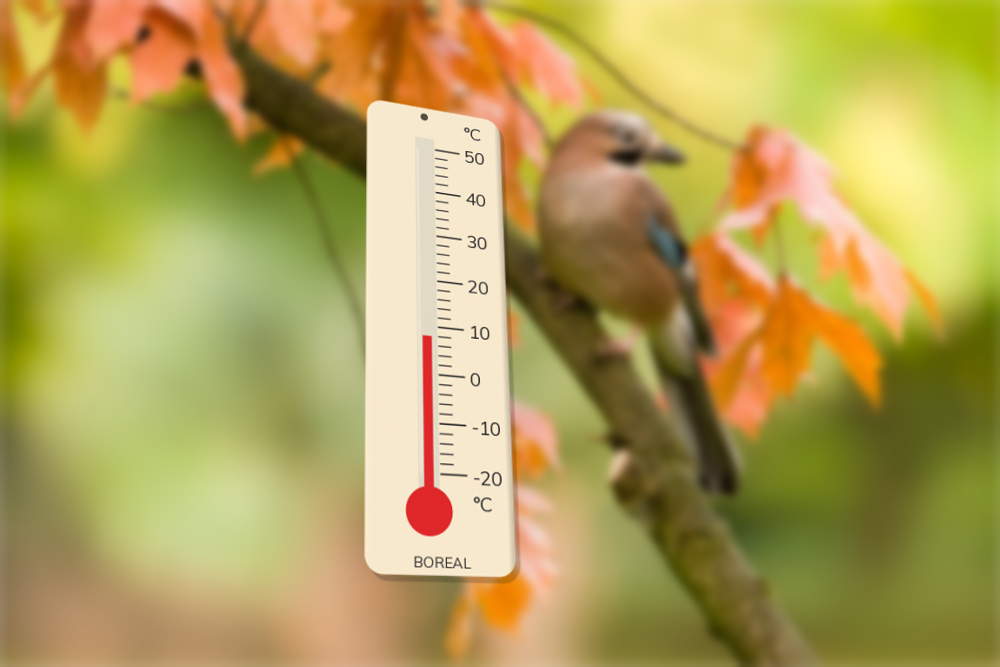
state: 8 °C
